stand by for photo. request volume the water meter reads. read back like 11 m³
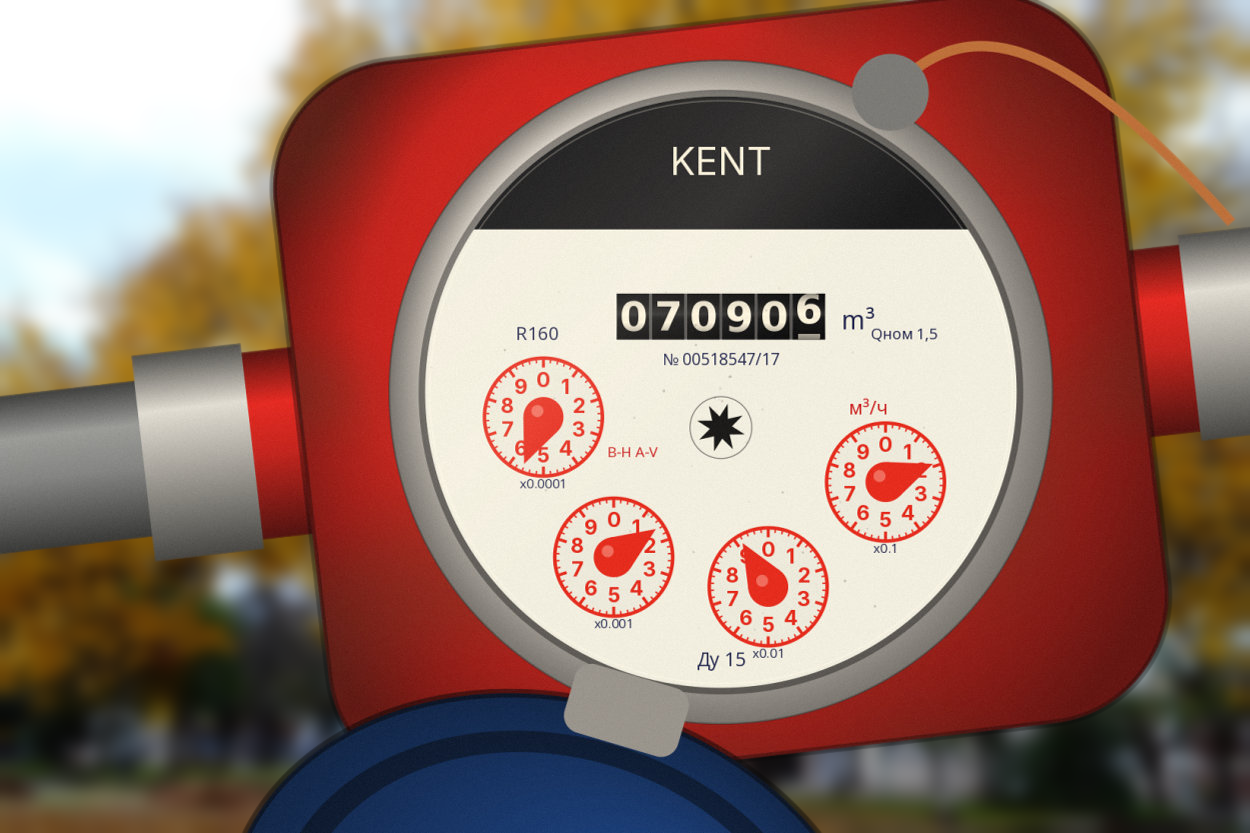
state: 70906.1915 m³
